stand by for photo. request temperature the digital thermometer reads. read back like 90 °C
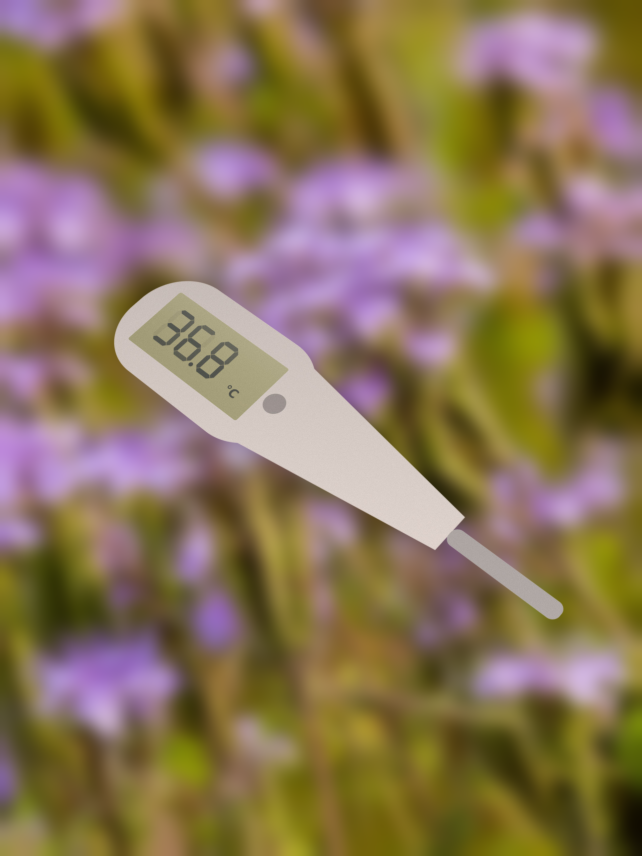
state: 36.8 °C
